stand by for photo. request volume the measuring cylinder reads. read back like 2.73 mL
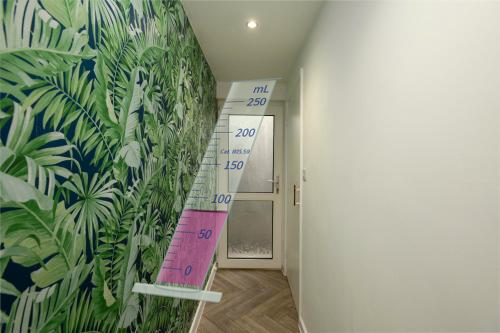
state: 80 mL
